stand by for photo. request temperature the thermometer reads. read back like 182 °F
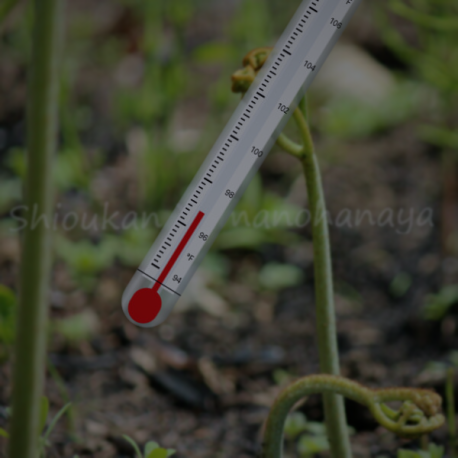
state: 96.8 °F
